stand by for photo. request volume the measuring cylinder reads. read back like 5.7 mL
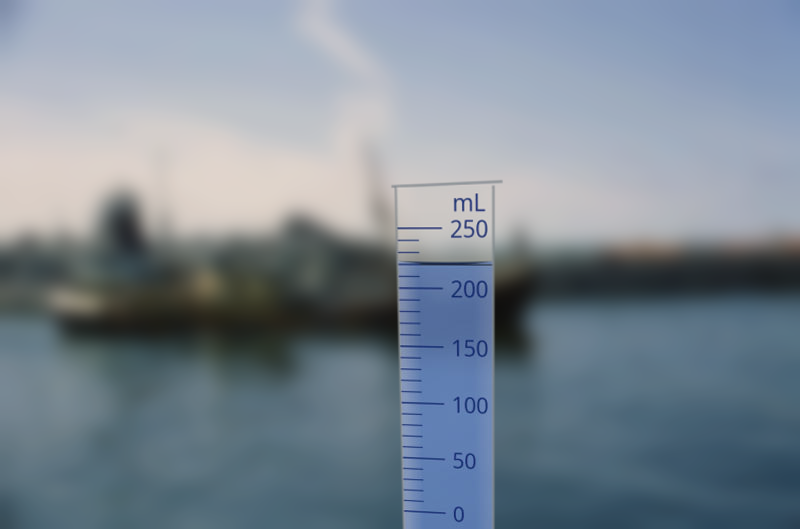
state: 220 mL
